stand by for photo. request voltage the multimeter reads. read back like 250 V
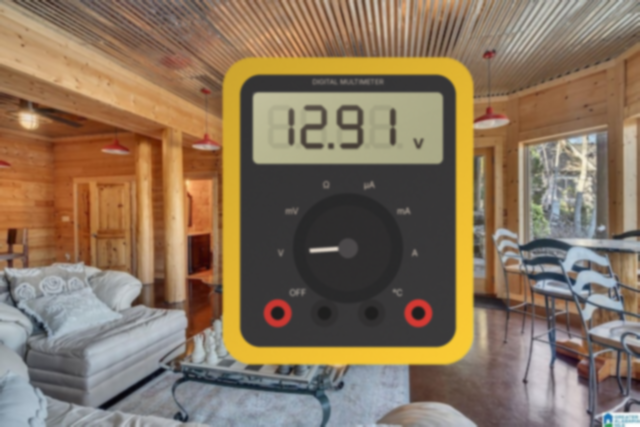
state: 12.91 V
